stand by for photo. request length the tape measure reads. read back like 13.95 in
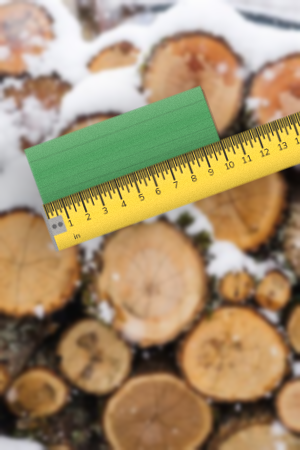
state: 10 in
